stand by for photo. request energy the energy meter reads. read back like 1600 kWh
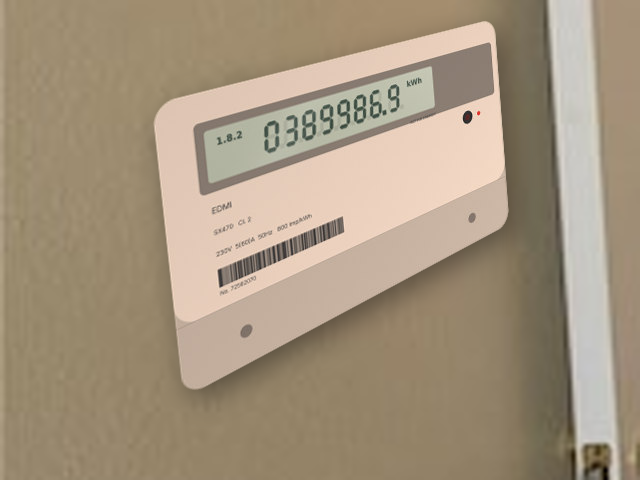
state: 389986.9 kWh
